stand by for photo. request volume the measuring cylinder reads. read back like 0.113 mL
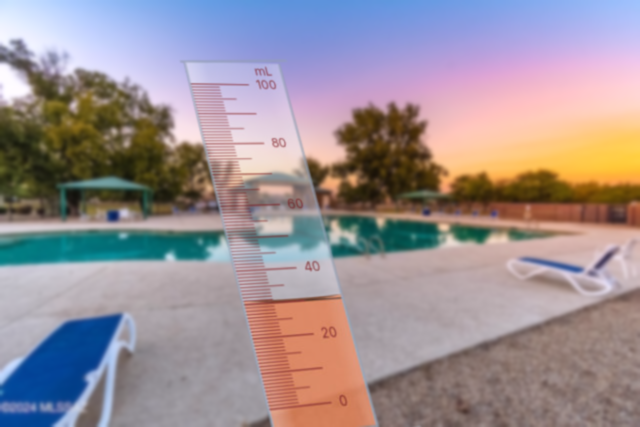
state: 30 mL
